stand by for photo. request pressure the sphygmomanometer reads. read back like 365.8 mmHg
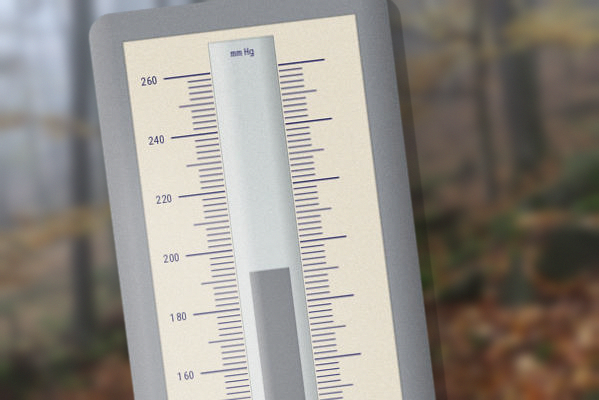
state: 192 mmHg
